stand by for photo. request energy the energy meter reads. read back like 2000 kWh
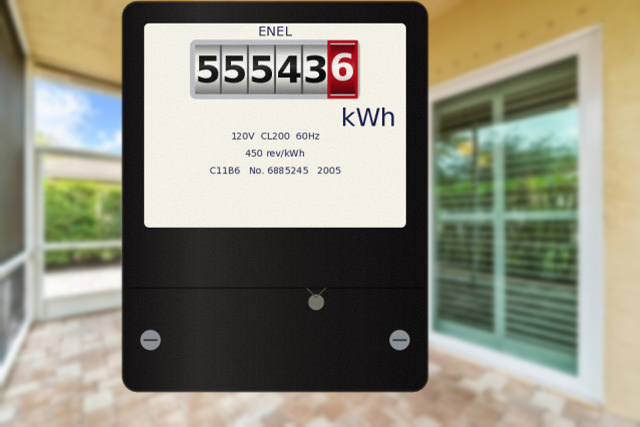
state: 55543.6 kWh
